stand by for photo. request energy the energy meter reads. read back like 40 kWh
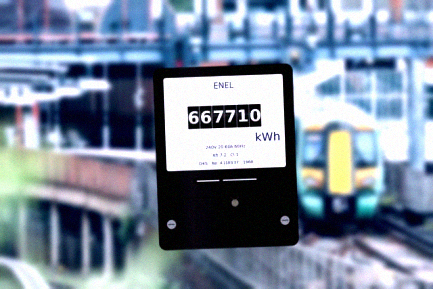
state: 667710 kWh
